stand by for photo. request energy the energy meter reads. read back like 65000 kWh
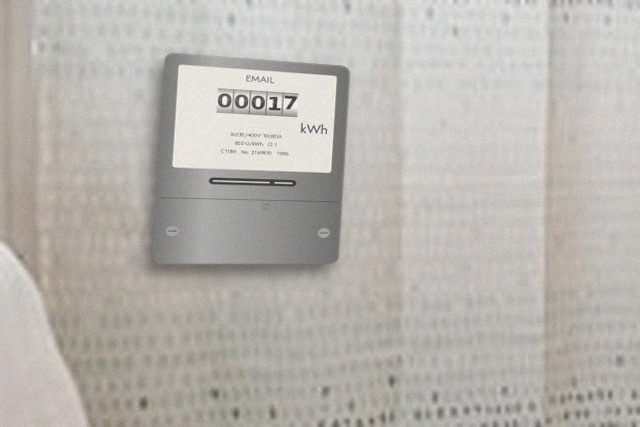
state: 17 kWh
